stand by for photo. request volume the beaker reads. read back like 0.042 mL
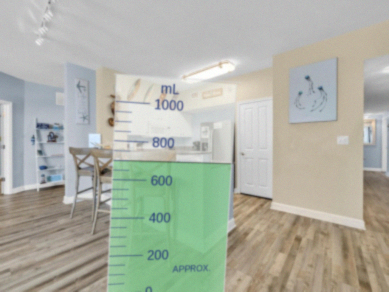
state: 700 mL
